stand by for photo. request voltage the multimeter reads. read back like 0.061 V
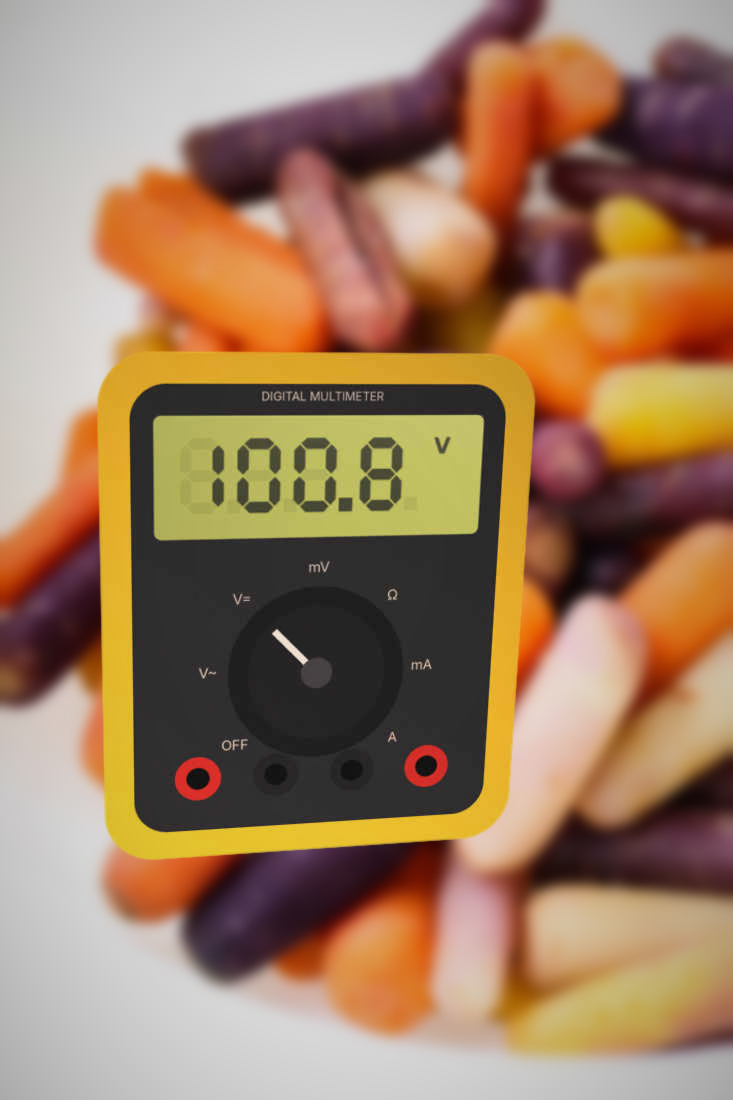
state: 100.8 V
